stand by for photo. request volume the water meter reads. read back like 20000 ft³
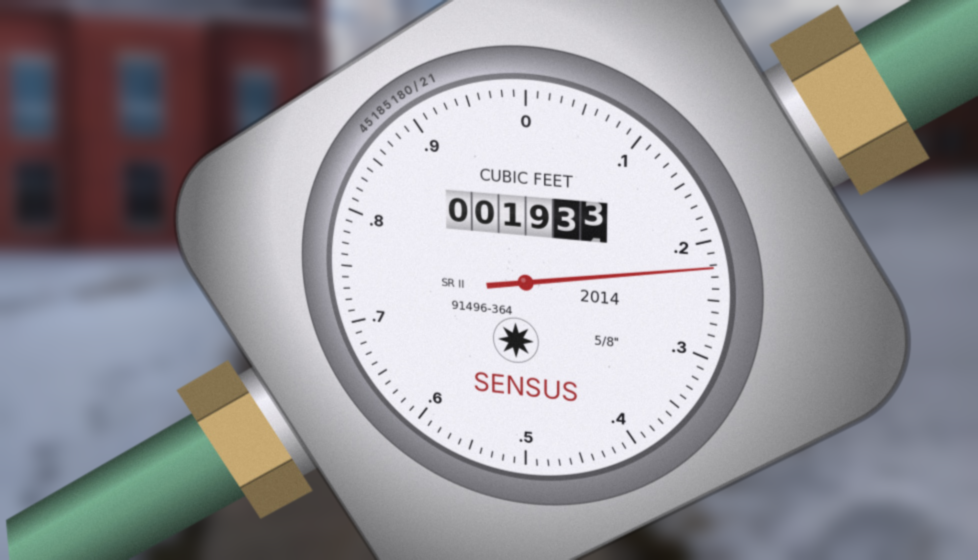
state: 1933.22 ft³
